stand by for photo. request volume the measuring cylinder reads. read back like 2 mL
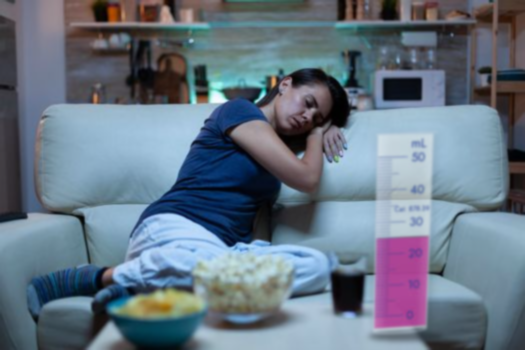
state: 25 mL
